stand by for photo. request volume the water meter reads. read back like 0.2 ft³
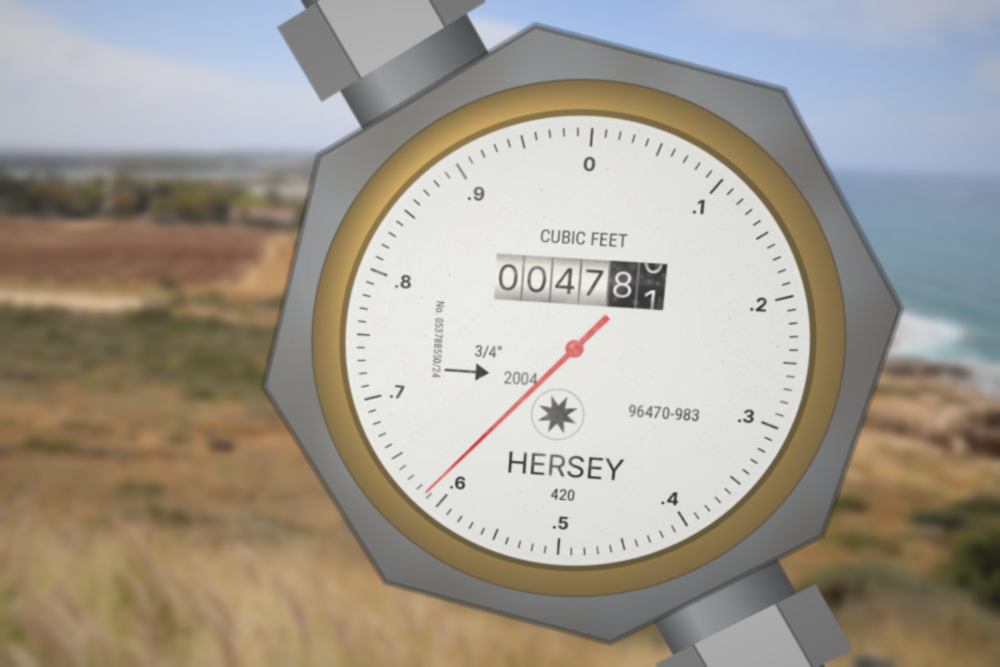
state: 4780.61 ft³
